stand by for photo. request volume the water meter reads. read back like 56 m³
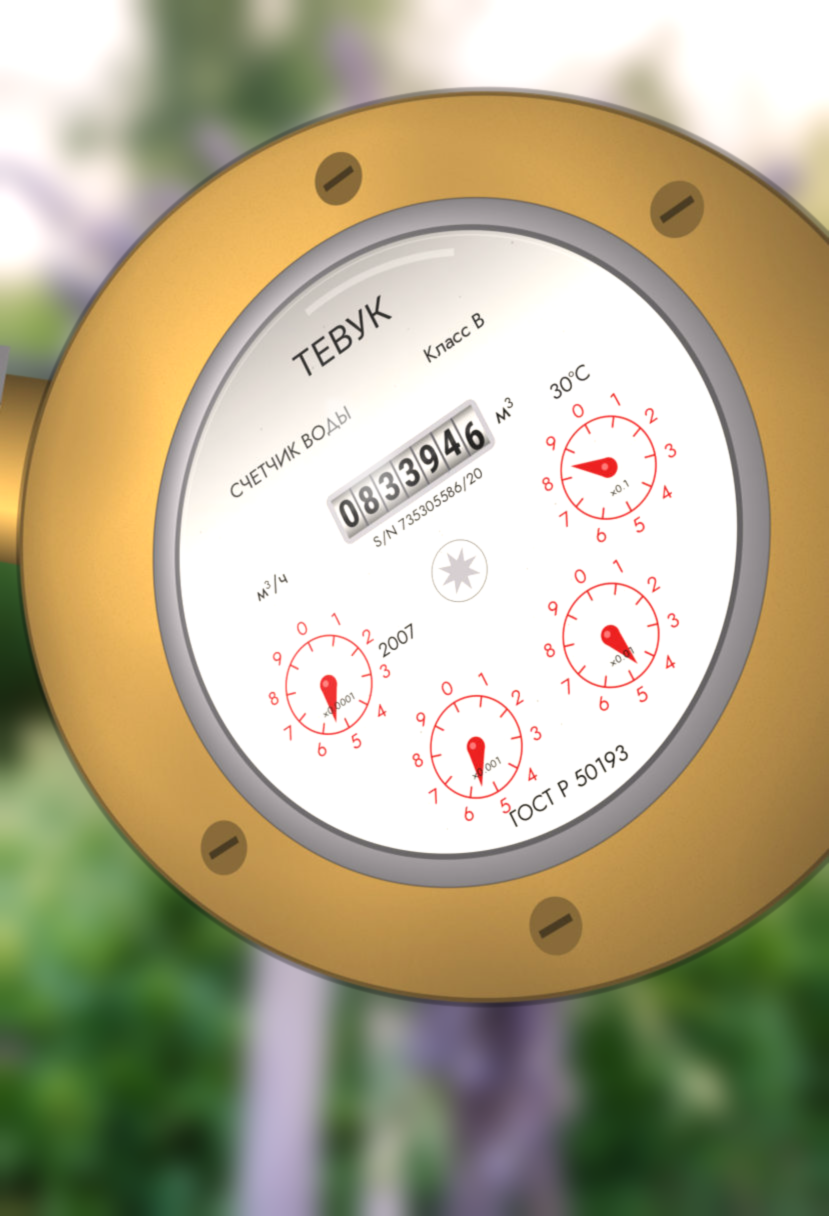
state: 833945.8455 m³
